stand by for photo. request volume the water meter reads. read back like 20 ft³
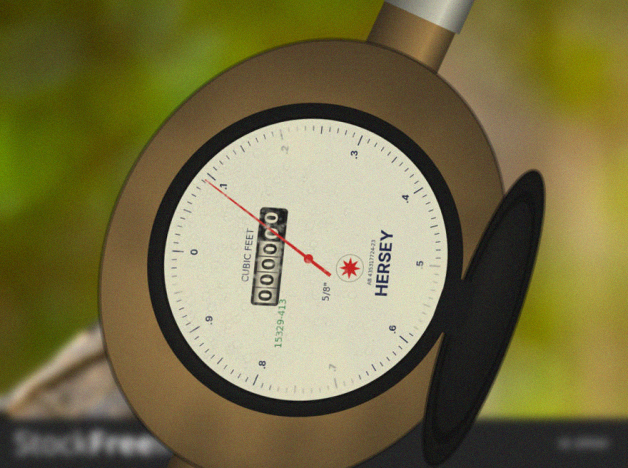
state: 0.09 ft³
